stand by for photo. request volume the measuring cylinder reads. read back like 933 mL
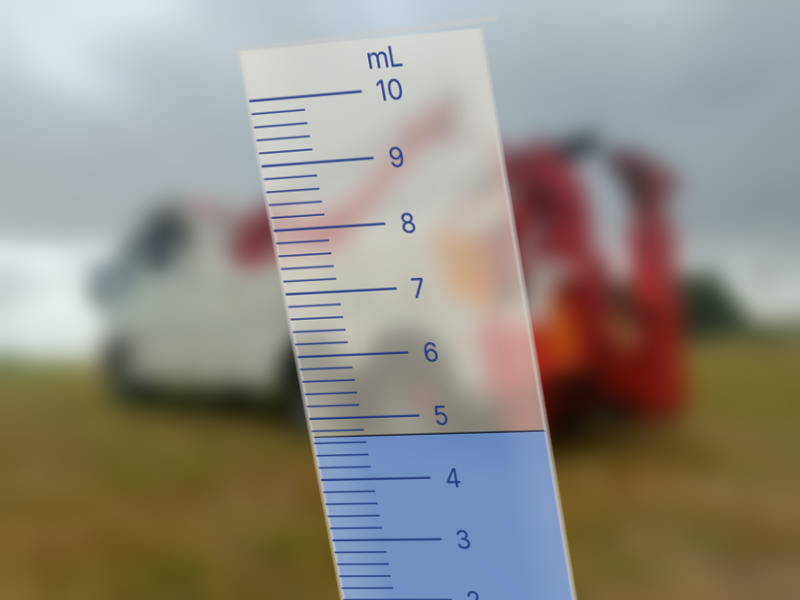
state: 4.7 mL
